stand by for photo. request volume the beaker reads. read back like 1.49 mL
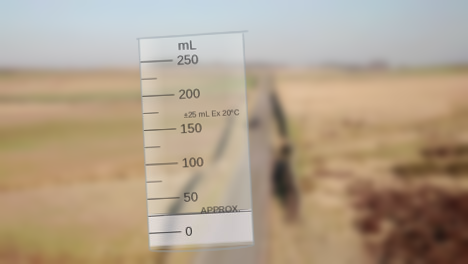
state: 25 mL
